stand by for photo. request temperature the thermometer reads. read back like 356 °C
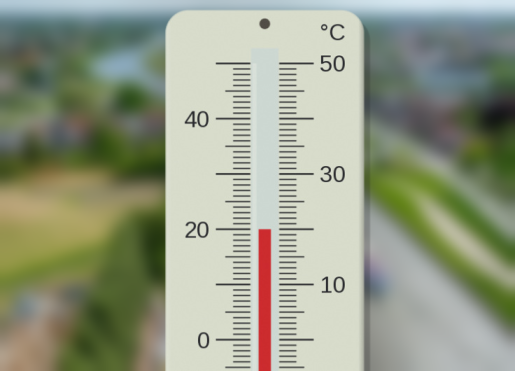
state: 20 °C
